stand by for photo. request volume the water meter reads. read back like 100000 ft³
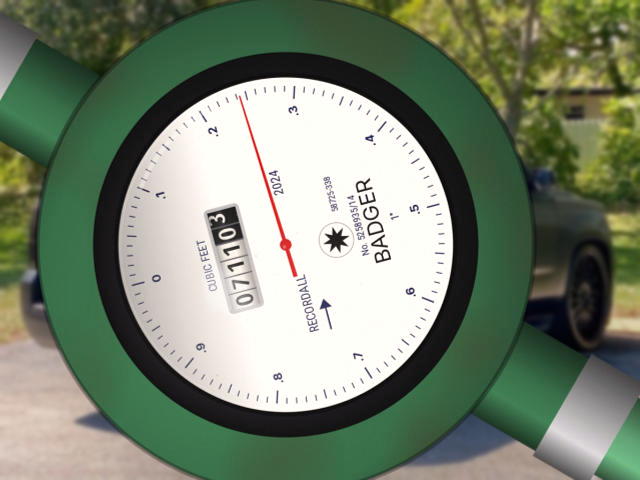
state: 71103.24 ft³
